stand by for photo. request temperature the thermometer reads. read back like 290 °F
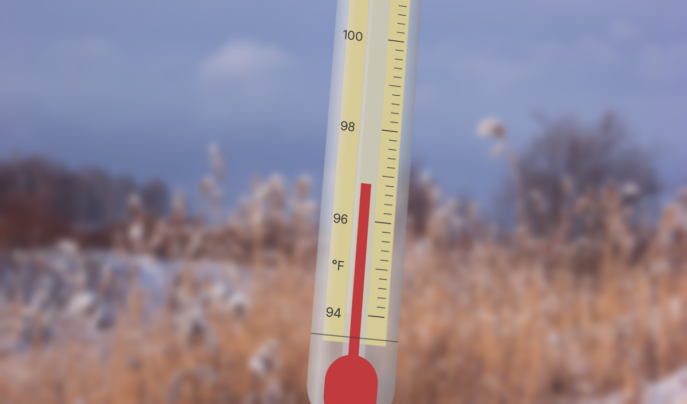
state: 96.8 °F
